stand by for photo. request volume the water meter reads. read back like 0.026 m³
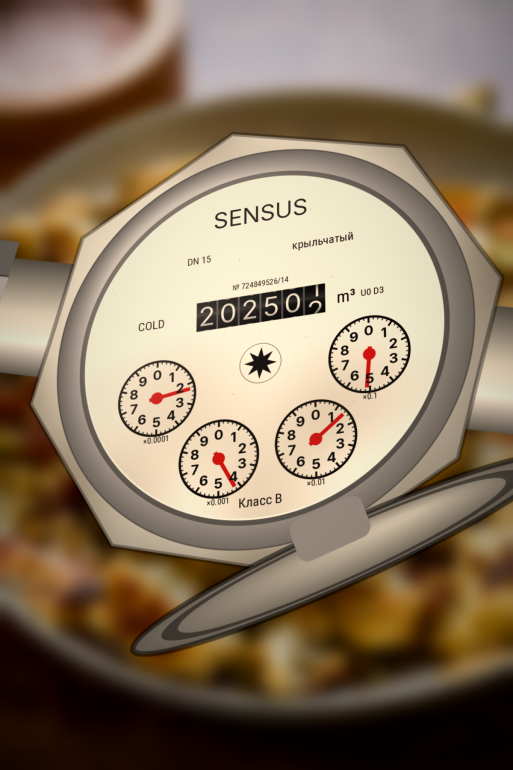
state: 202501.5142 m³
